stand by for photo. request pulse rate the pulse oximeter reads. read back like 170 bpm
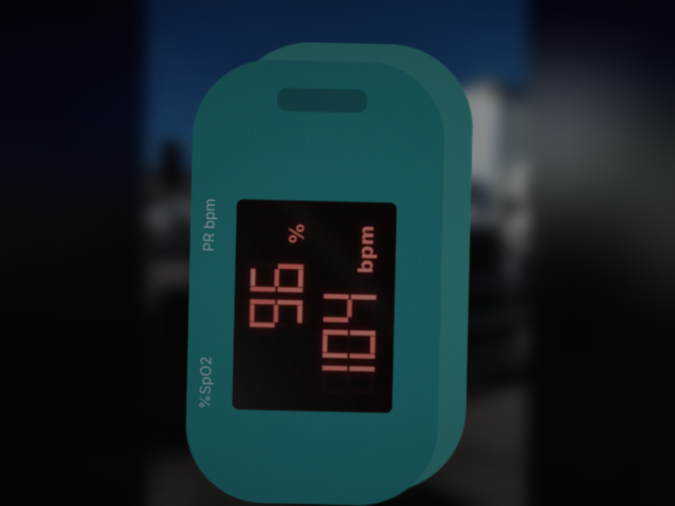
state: 104 bpm
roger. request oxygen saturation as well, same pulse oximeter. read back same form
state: 96 %
